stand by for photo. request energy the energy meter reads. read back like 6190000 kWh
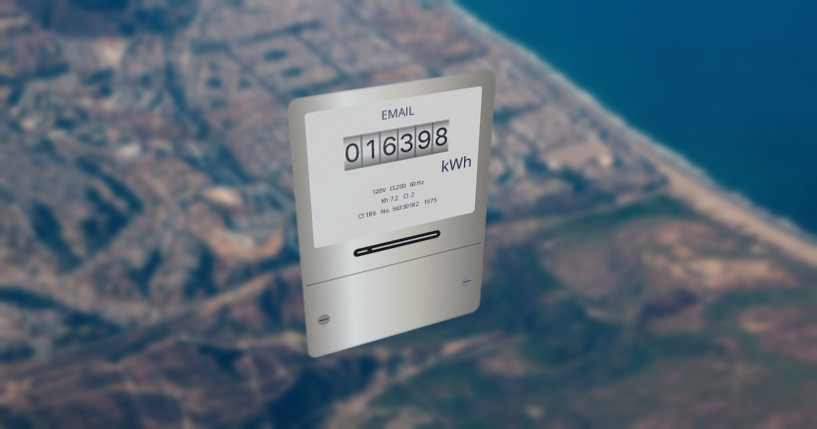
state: 16398 kWh
